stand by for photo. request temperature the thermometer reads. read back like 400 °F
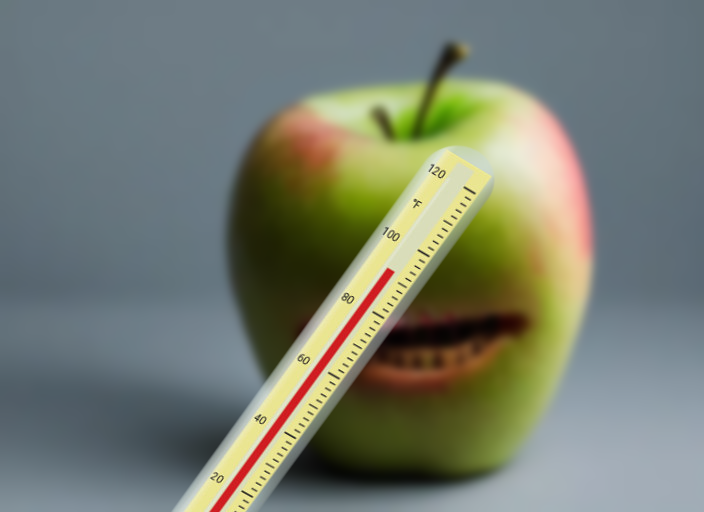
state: 92 °F
